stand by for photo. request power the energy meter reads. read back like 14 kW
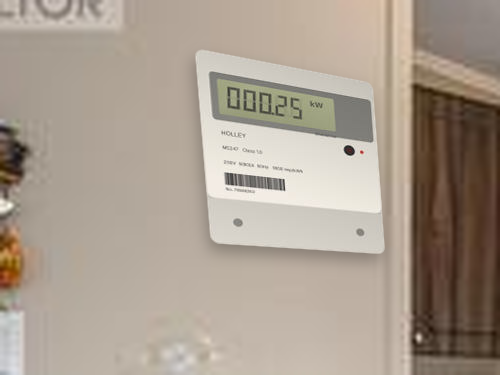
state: 0.25 kW
